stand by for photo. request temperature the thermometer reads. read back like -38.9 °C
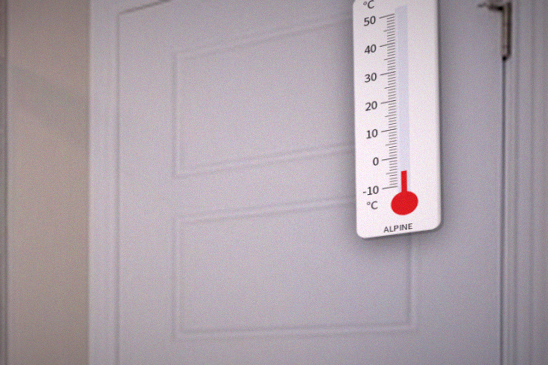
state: -5 °C
